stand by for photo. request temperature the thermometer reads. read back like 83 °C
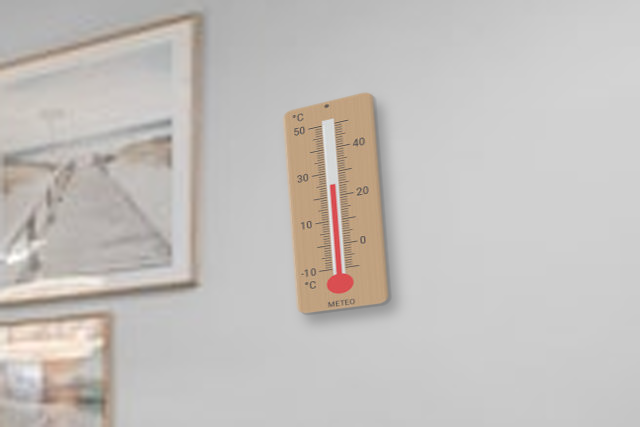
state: 25 °C
